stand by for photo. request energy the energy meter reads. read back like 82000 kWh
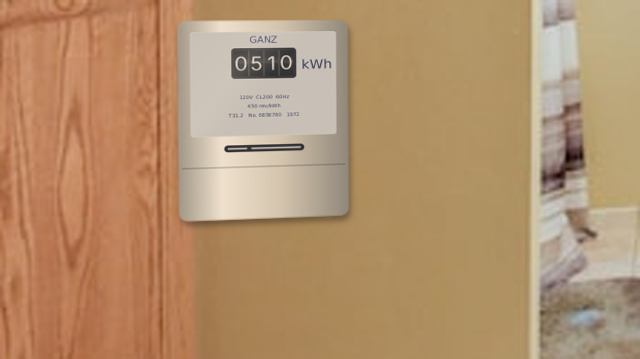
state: 510 kWh
